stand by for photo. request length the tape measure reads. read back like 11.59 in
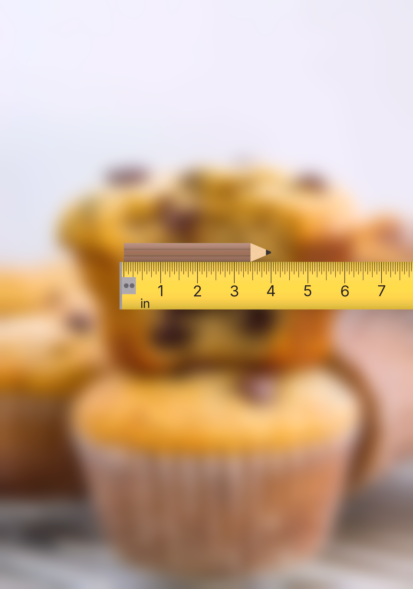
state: 4 in
